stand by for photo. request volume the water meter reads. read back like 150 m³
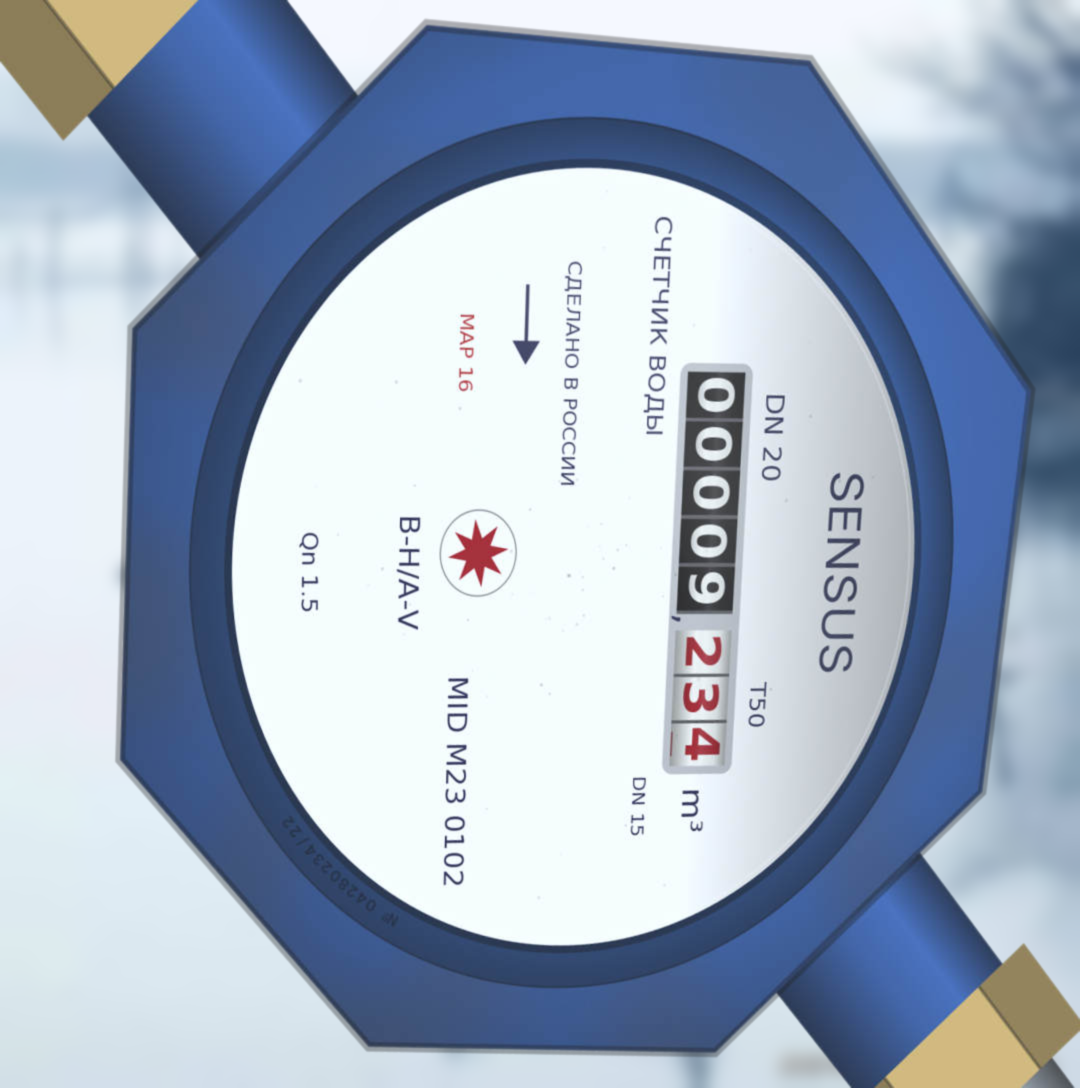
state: 9.234 m³
